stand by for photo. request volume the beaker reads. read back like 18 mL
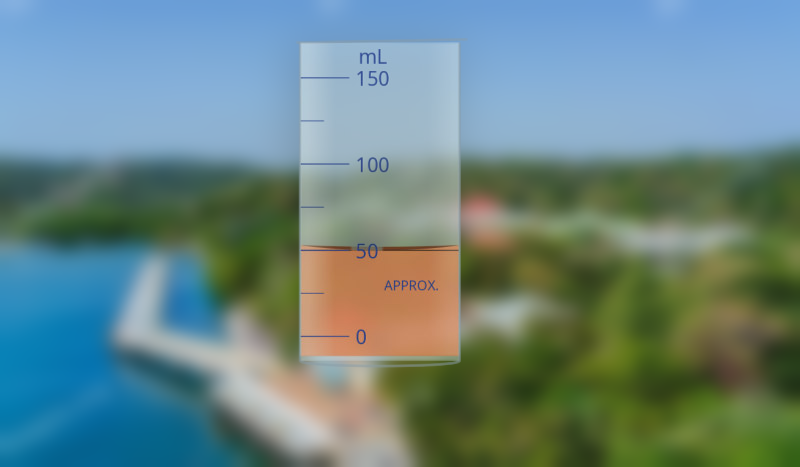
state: 50 mL
